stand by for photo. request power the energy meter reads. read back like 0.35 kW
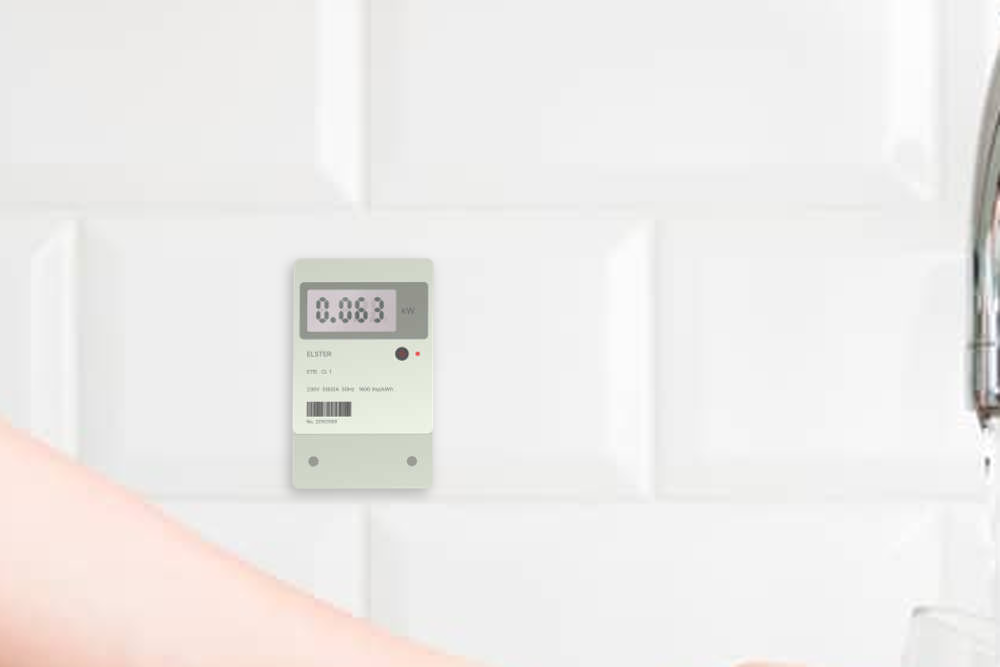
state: 0.063 kW
